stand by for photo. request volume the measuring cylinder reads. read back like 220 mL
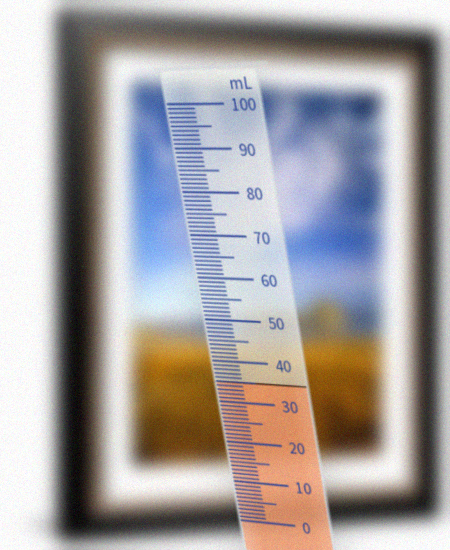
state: 35 mL
